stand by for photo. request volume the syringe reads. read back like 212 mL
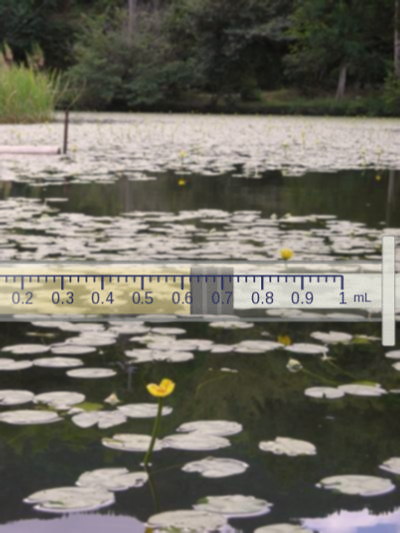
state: 0.62 mL
